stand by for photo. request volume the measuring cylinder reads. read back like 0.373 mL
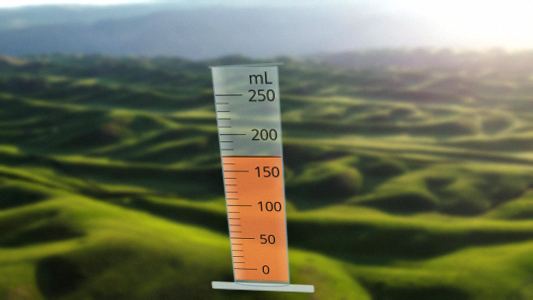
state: 170 mL
